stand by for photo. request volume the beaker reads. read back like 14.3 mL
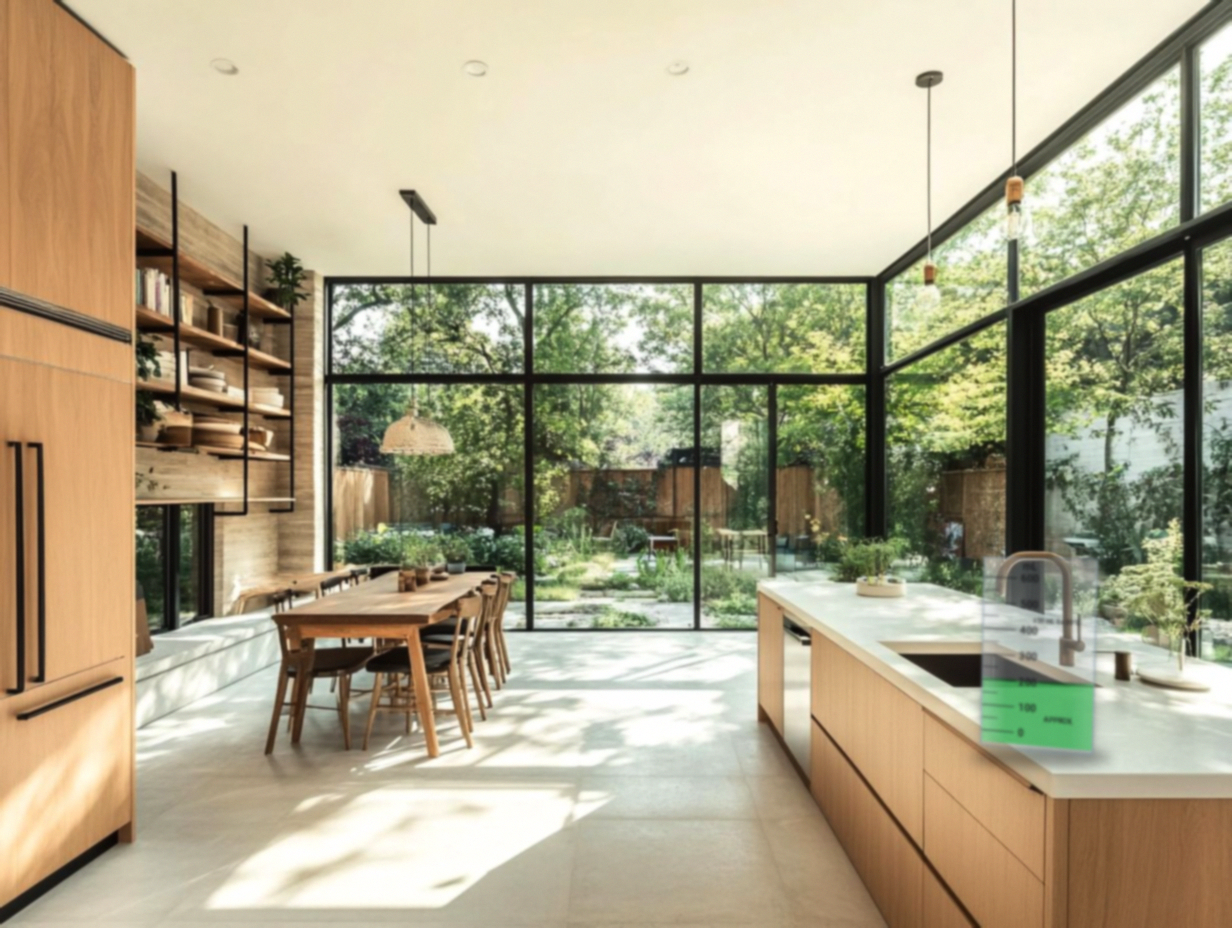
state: 200 mL
